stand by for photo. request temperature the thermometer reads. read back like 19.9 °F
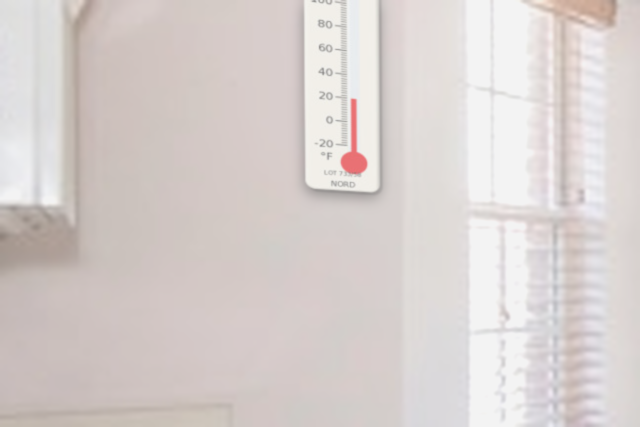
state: 20 °F
